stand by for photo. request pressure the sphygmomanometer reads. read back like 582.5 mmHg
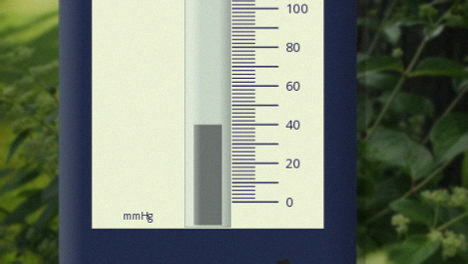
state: 40 mmHg
